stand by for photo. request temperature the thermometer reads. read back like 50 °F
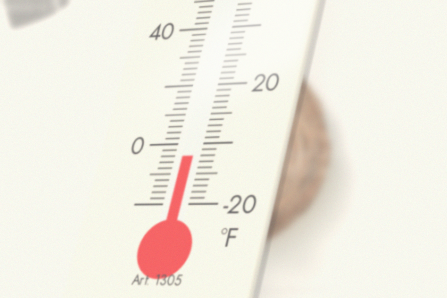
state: -4 °F
